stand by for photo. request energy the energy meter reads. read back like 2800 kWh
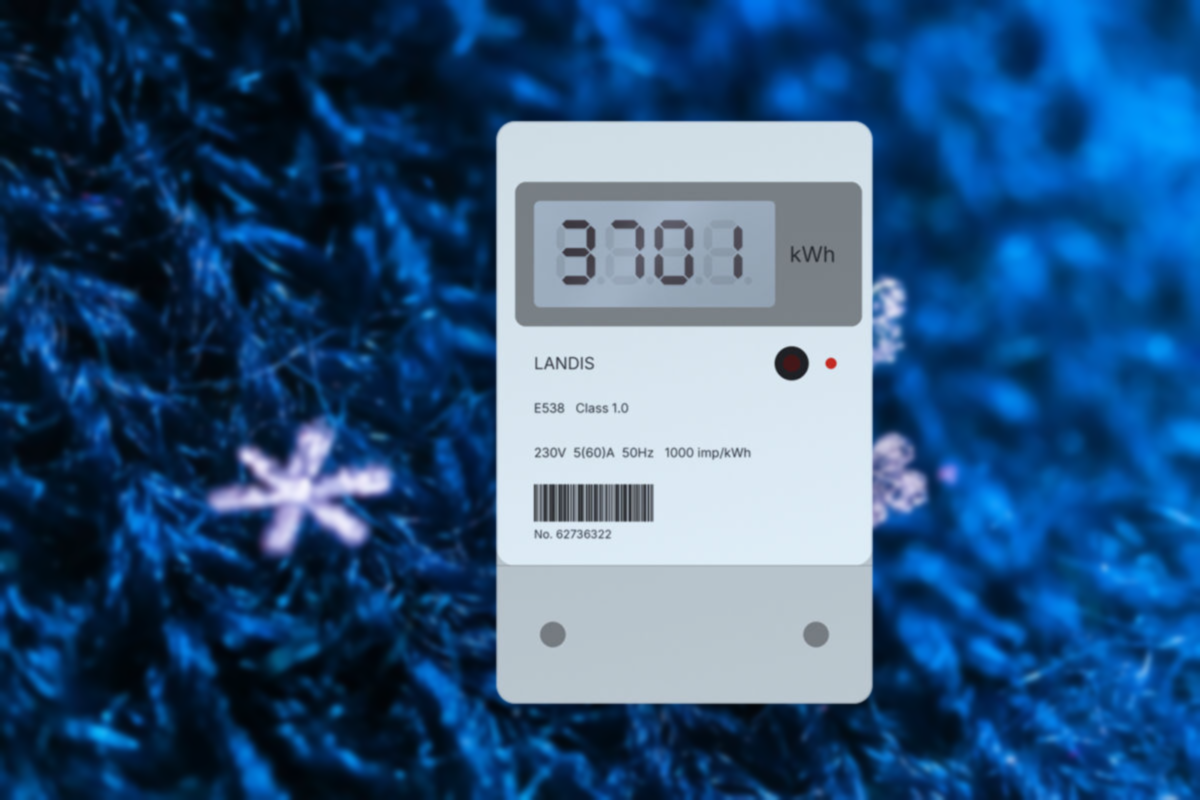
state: 3701 kWh
